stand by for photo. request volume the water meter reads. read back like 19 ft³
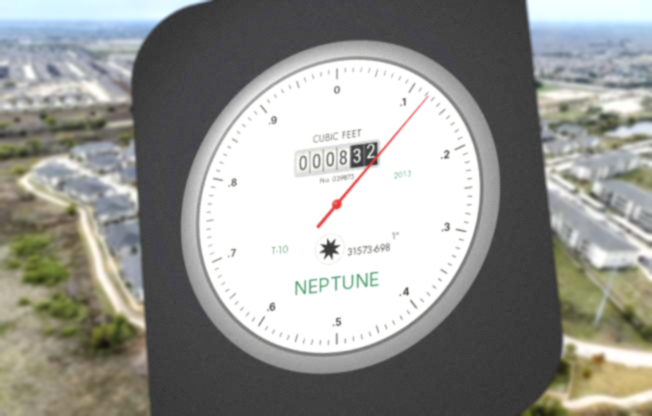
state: 832.12 ft³
